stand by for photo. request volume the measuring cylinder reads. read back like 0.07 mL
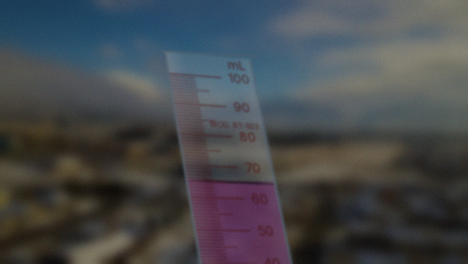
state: 65 mL
